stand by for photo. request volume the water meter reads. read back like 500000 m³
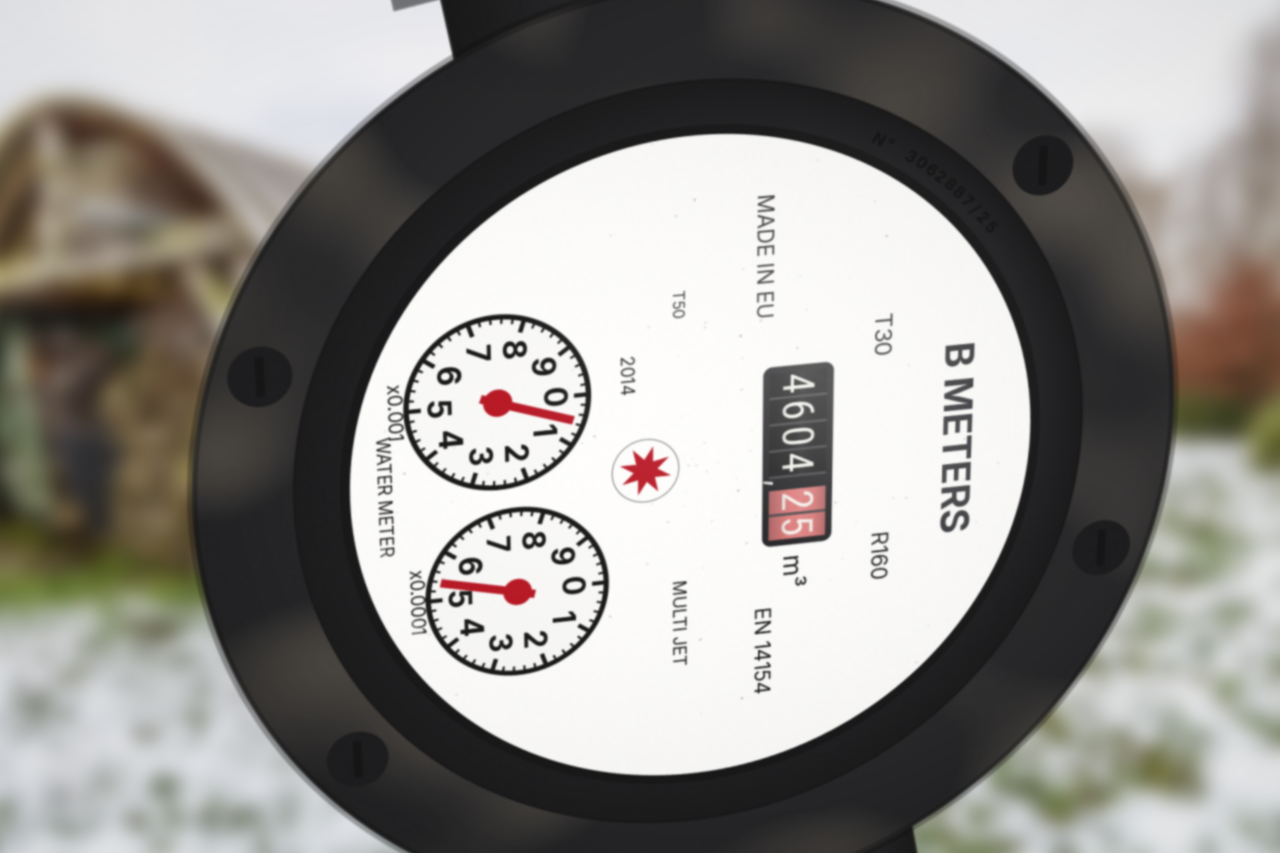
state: 4604.2505 m³
